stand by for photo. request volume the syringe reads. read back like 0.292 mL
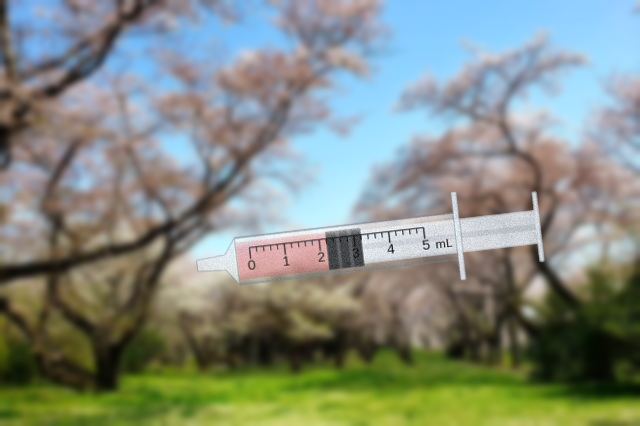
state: 2.2 mL
